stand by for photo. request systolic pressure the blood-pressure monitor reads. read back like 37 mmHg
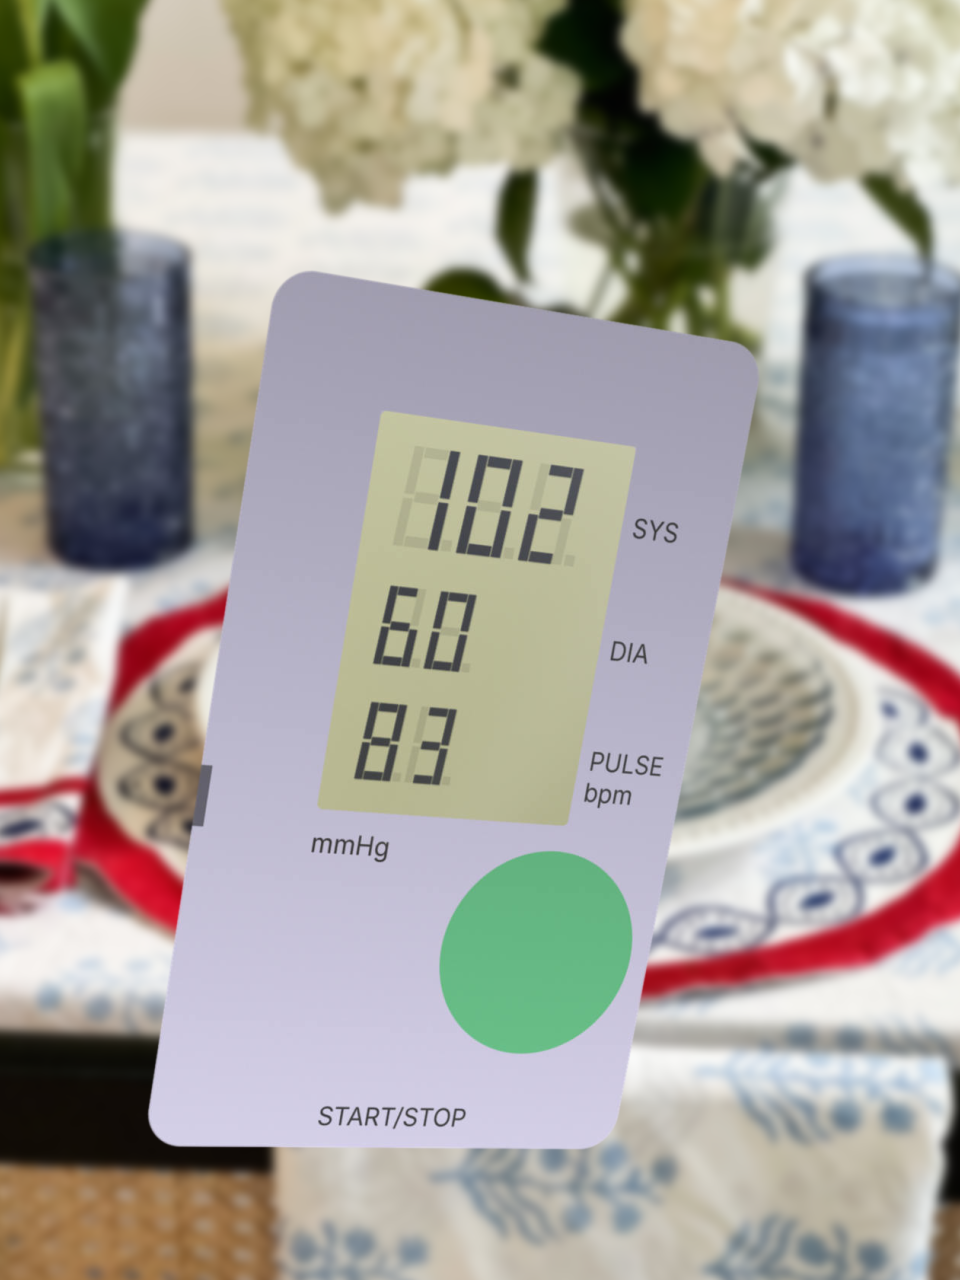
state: 102 mmHg
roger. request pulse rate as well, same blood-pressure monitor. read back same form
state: 83 bpm
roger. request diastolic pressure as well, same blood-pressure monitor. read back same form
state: 60 mmHg
